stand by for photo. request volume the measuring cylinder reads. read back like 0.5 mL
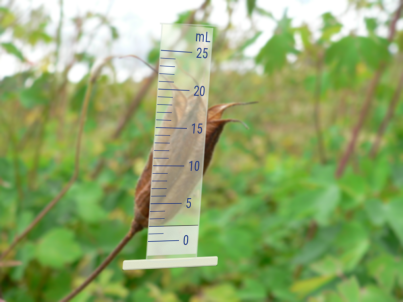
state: 2 mL
